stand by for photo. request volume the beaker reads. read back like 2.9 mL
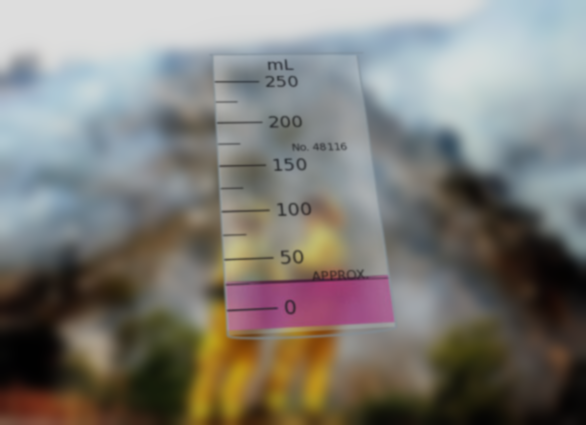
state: 25 mL
